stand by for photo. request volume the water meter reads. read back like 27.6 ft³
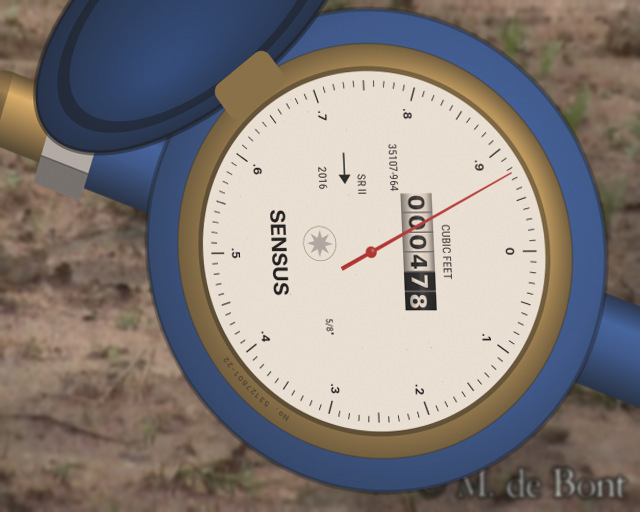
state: 477.92 ft³
